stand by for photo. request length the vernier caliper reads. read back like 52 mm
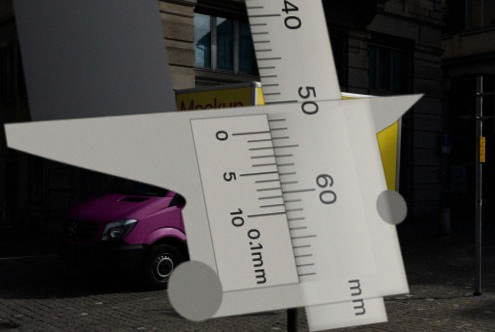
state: 53.2 mm
